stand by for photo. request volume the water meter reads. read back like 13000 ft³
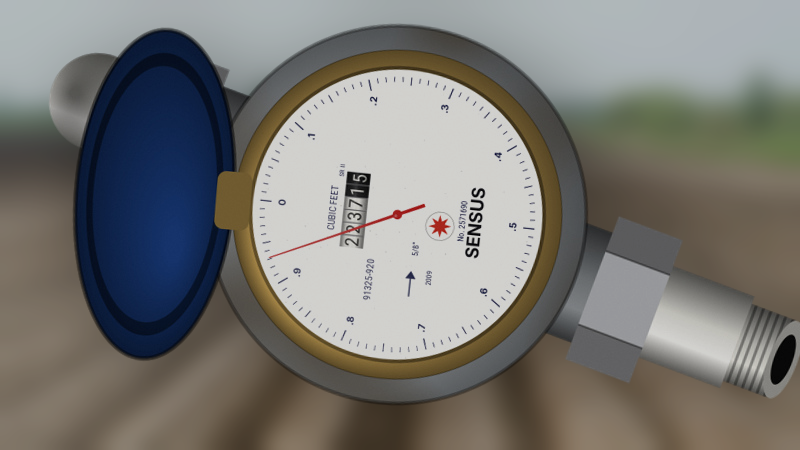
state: 223714.93 ft³
